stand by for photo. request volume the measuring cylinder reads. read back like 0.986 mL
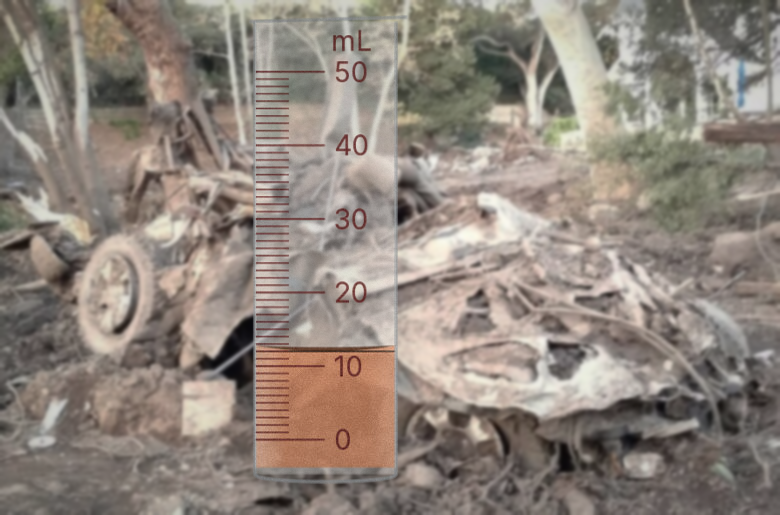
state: 12 mL
